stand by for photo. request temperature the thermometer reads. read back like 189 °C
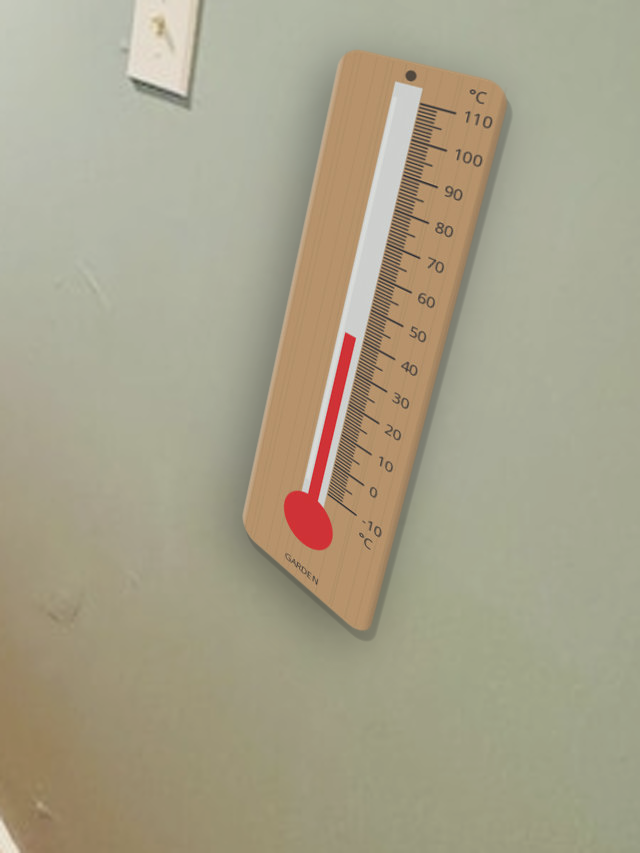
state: 40 °C
